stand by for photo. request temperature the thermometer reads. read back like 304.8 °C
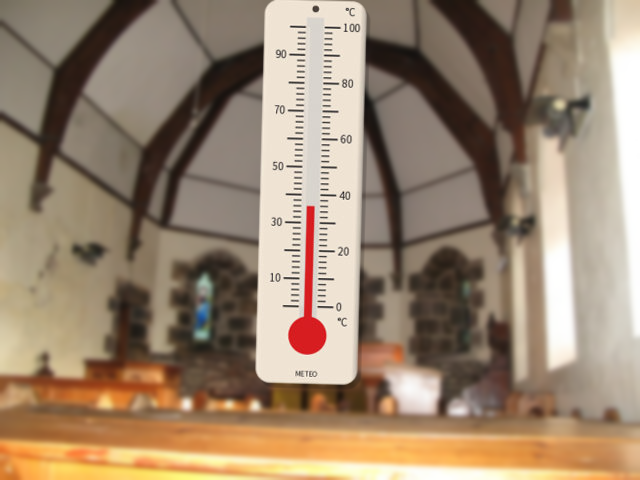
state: 36 °C
